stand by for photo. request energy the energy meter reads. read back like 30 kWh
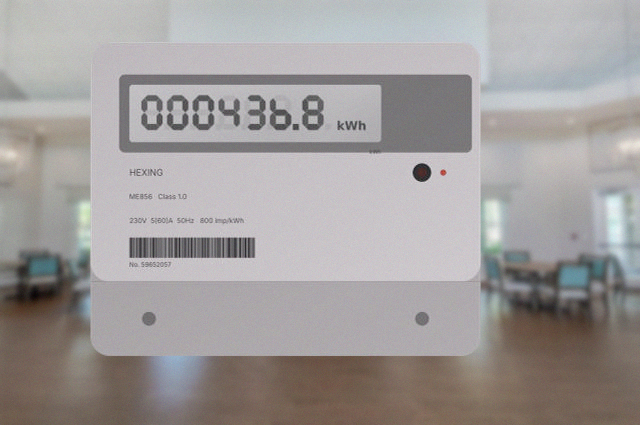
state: 436.8 kWh
